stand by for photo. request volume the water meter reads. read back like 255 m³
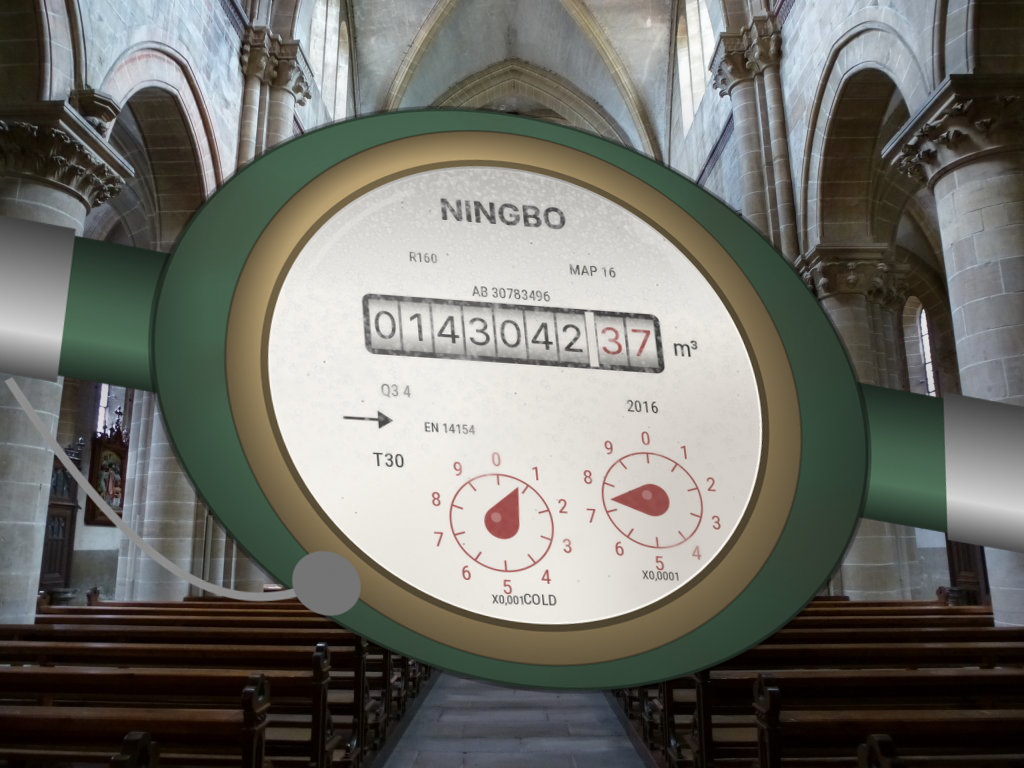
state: 143042.3707 m³
